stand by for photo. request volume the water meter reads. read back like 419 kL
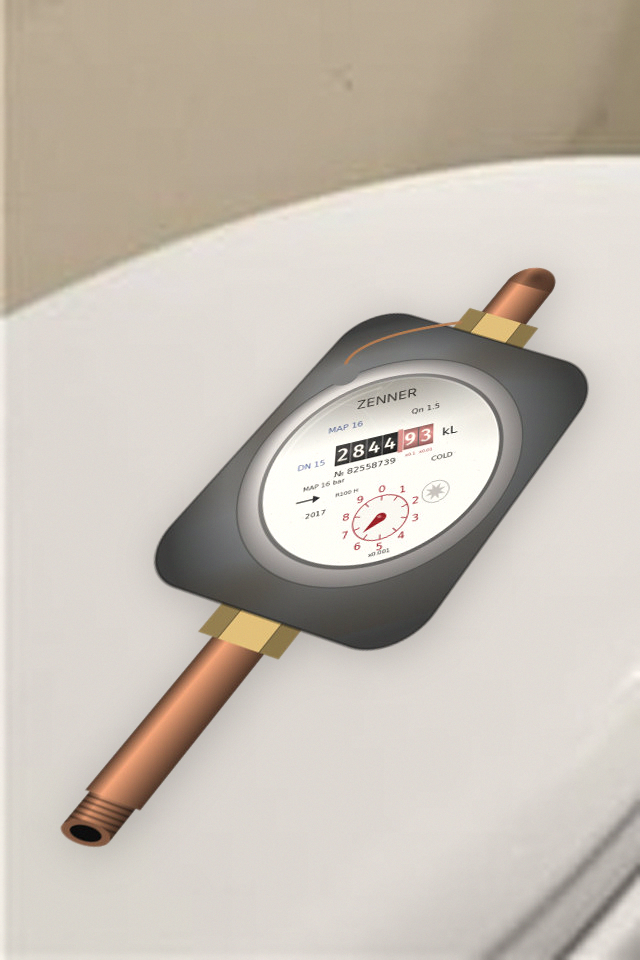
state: 2844.936 kL
